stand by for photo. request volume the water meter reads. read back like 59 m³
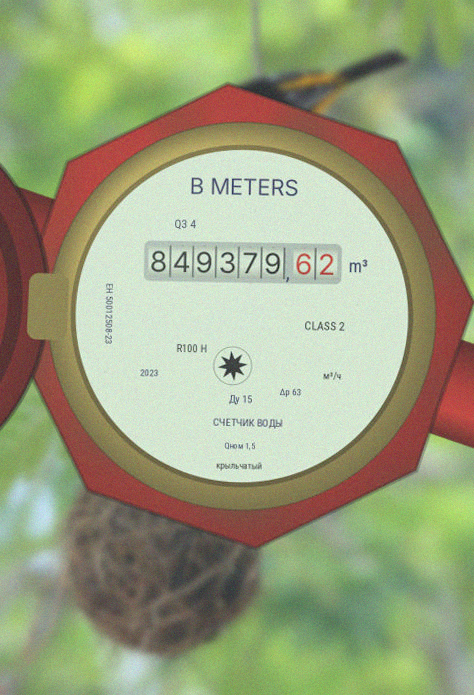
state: 849379.62 m³
